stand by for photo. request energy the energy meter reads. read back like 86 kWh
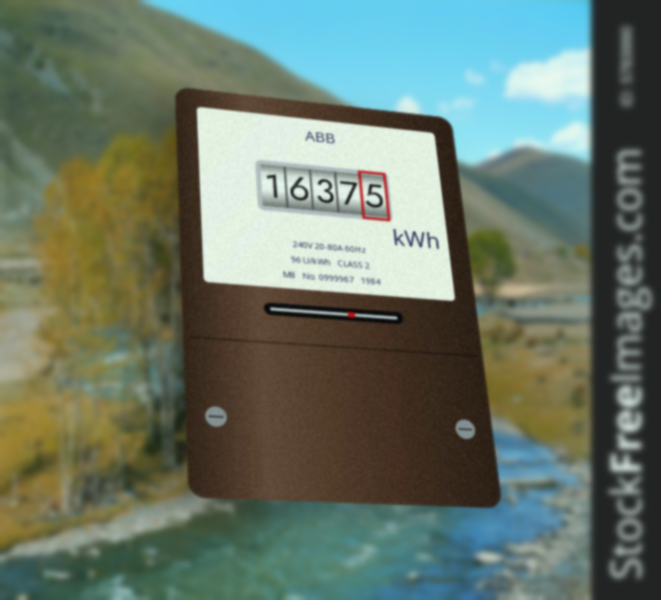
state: 1637.5 kWh
